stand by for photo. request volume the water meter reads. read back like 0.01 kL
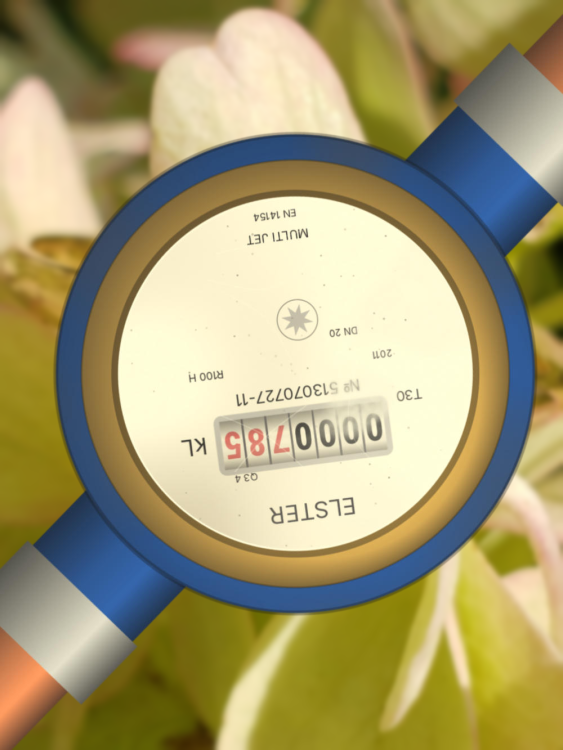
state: 0.785 kL
